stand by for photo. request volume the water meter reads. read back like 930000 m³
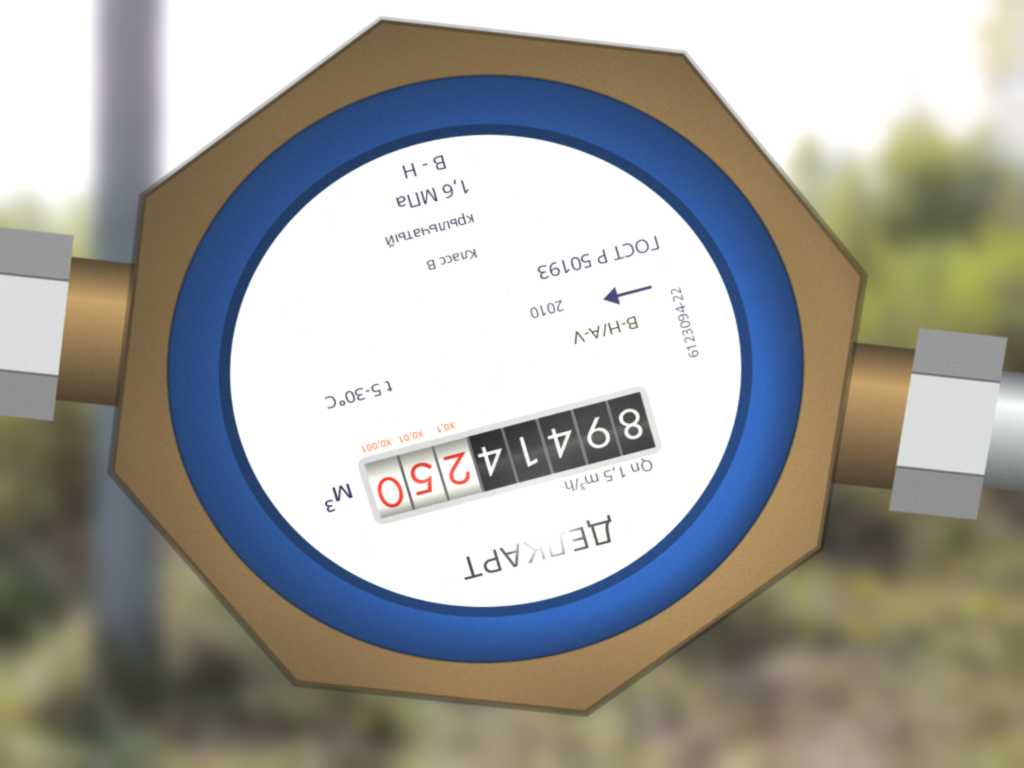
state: 89414.250 m³
